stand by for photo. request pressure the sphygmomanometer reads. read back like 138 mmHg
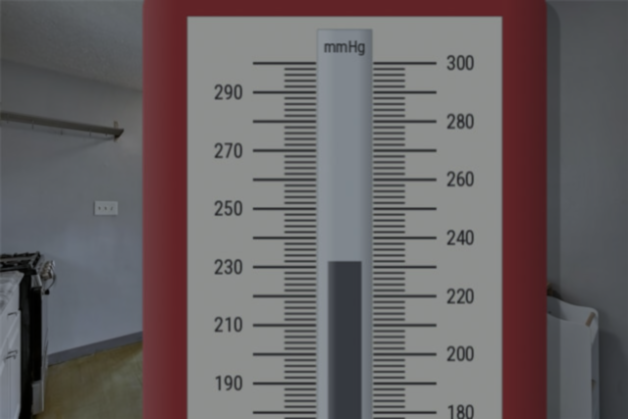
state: 232 mmHg
